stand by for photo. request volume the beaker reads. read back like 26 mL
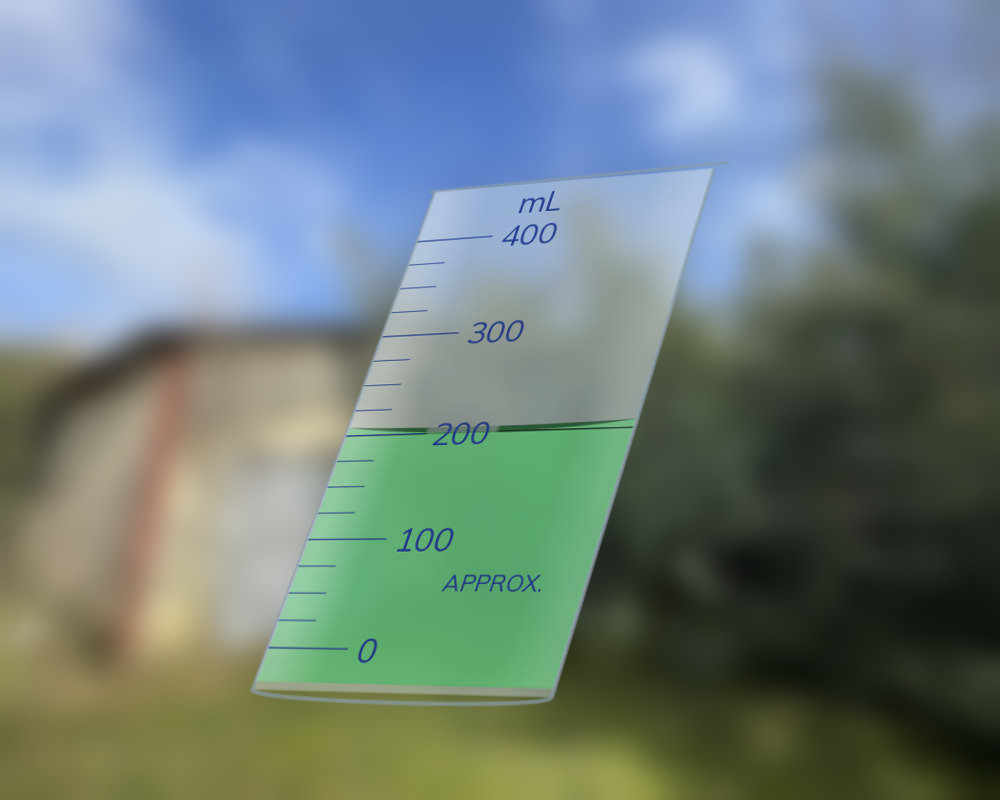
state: 200 mL
